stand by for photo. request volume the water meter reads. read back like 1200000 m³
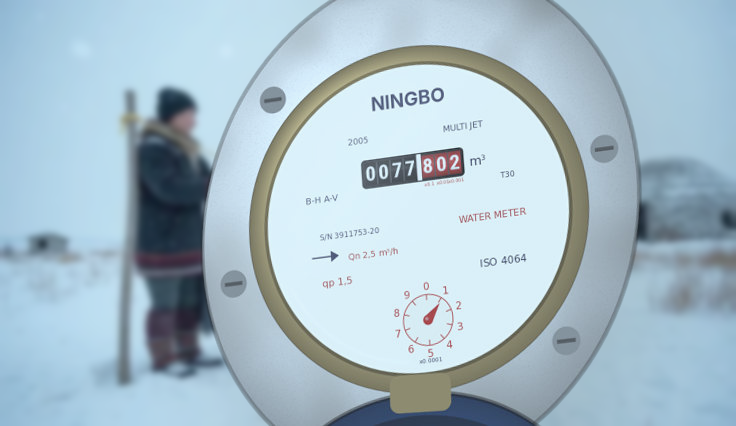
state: 77.8021 m³
